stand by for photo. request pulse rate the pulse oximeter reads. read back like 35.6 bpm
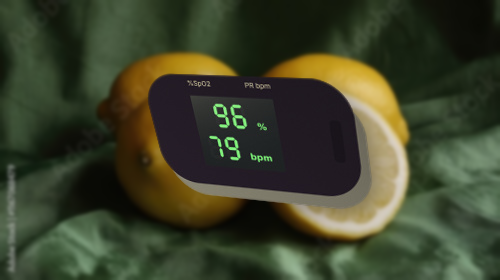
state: 79 bpm
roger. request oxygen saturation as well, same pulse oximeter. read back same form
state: 96 %
